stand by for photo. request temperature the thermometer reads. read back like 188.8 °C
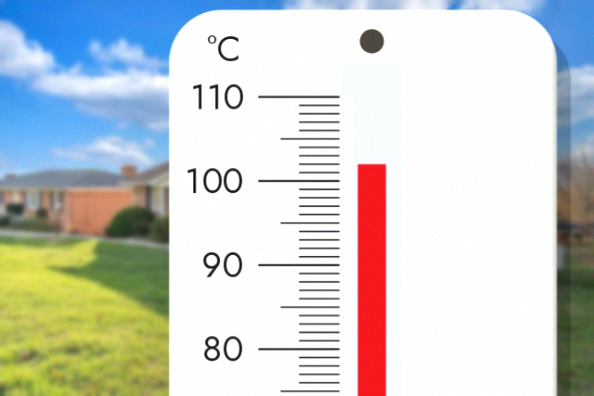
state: 102 °C
